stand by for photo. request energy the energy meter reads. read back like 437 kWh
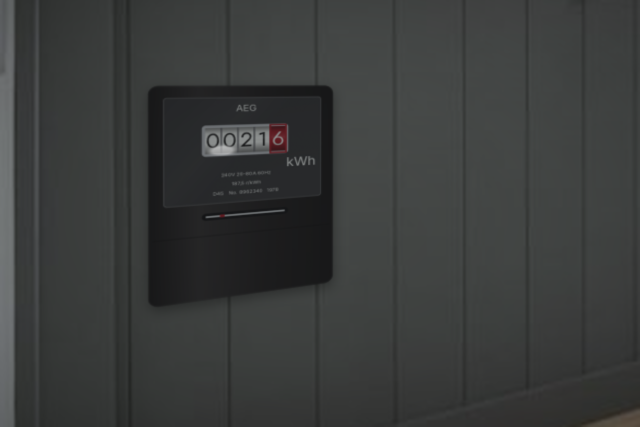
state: 21.6 kWh
